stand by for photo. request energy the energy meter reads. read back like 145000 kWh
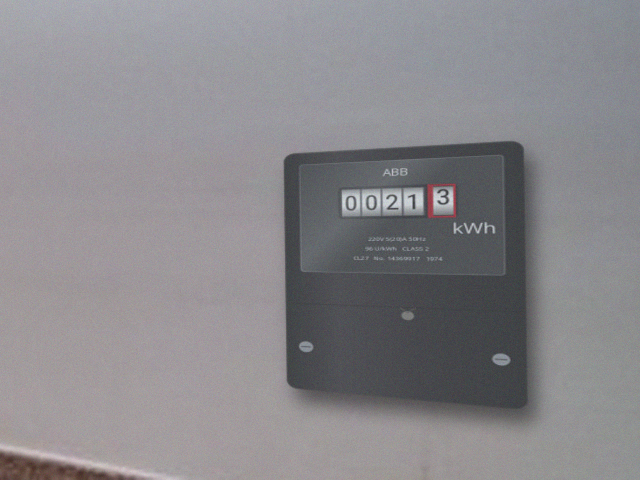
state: 21.3 kWh
